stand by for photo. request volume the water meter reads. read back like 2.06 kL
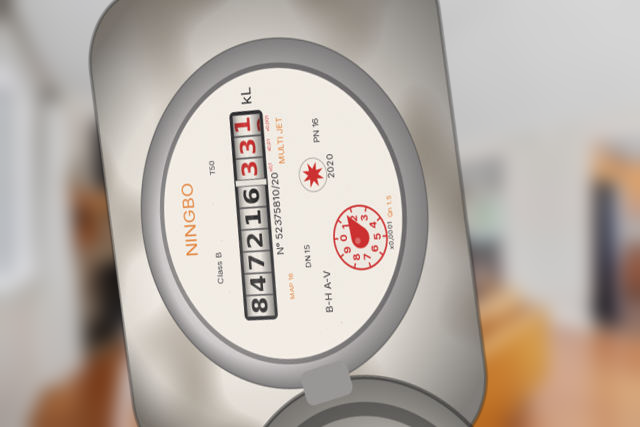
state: 847216.3311 kL
